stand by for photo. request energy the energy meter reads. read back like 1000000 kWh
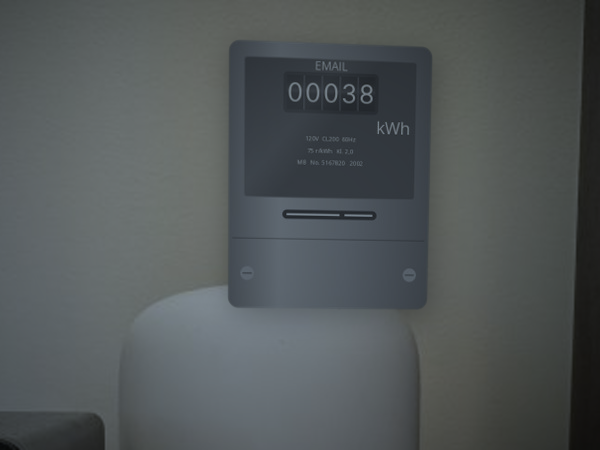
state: 38 kWh
